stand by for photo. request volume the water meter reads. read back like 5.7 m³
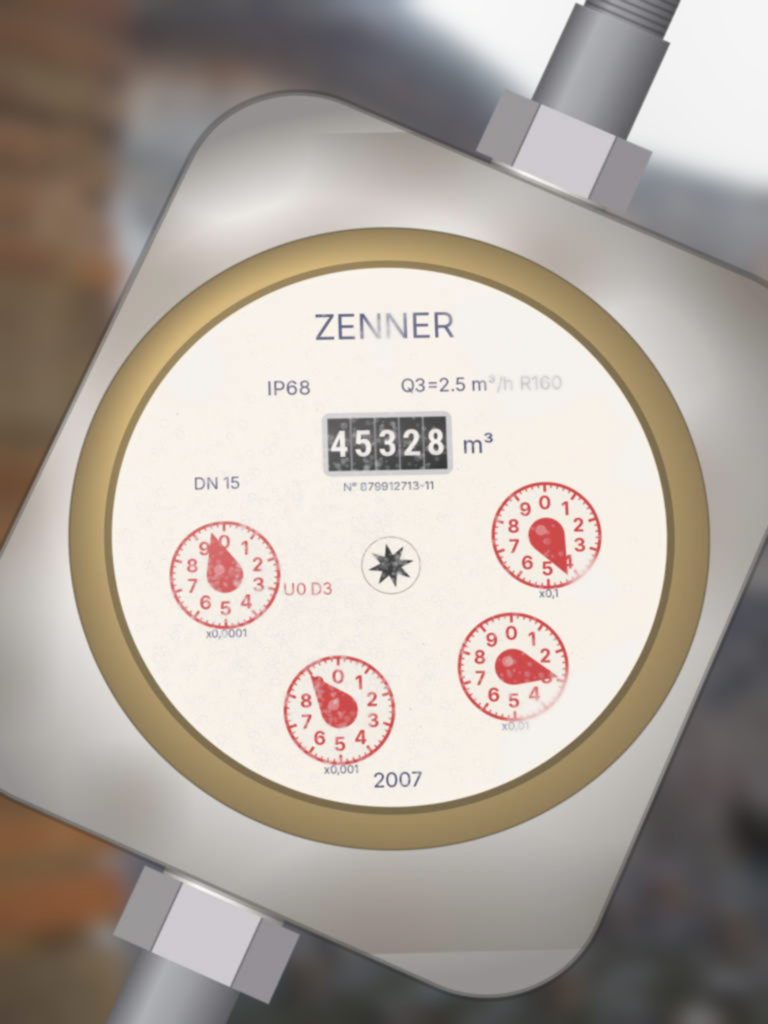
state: 45328.4289 m³
